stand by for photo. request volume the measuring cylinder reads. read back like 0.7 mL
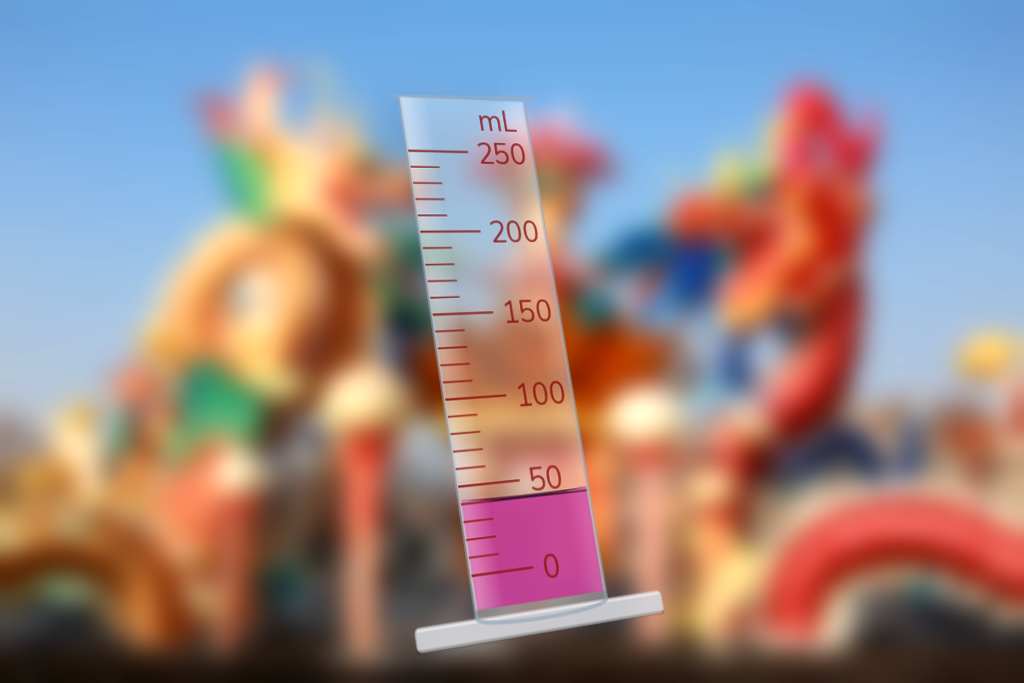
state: 40 mL
